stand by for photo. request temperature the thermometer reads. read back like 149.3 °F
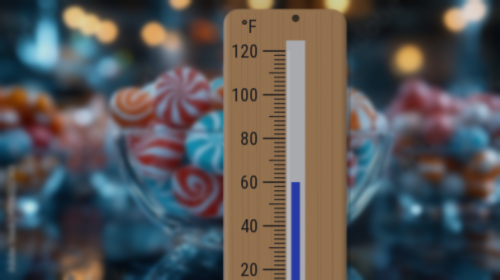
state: 60 °F
